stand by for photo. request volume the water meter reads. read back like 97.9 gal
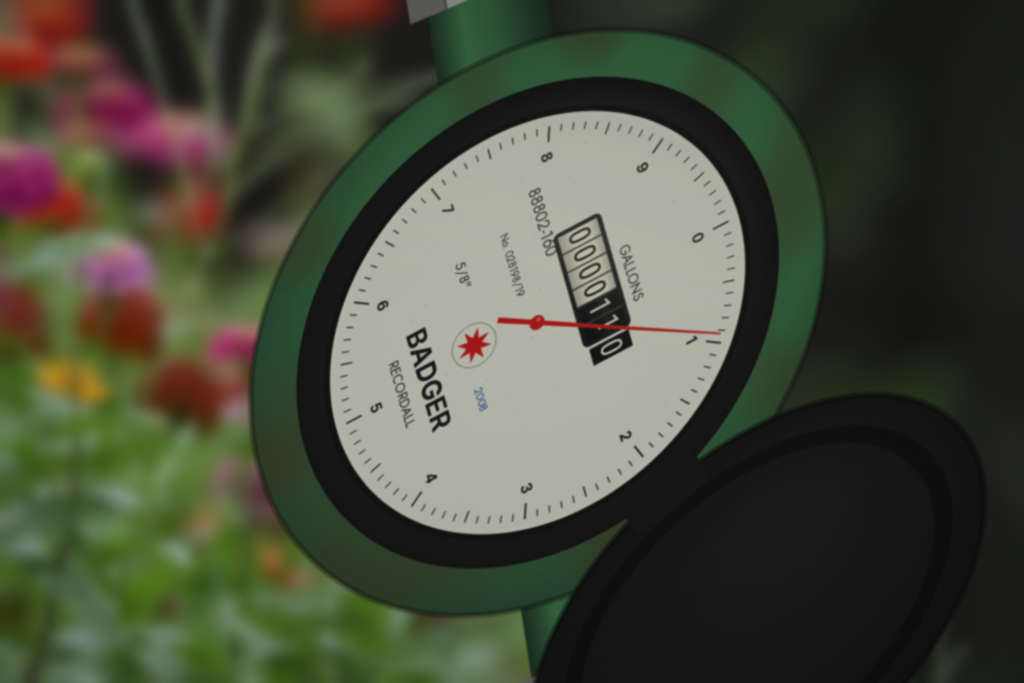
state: 110.9 gal
